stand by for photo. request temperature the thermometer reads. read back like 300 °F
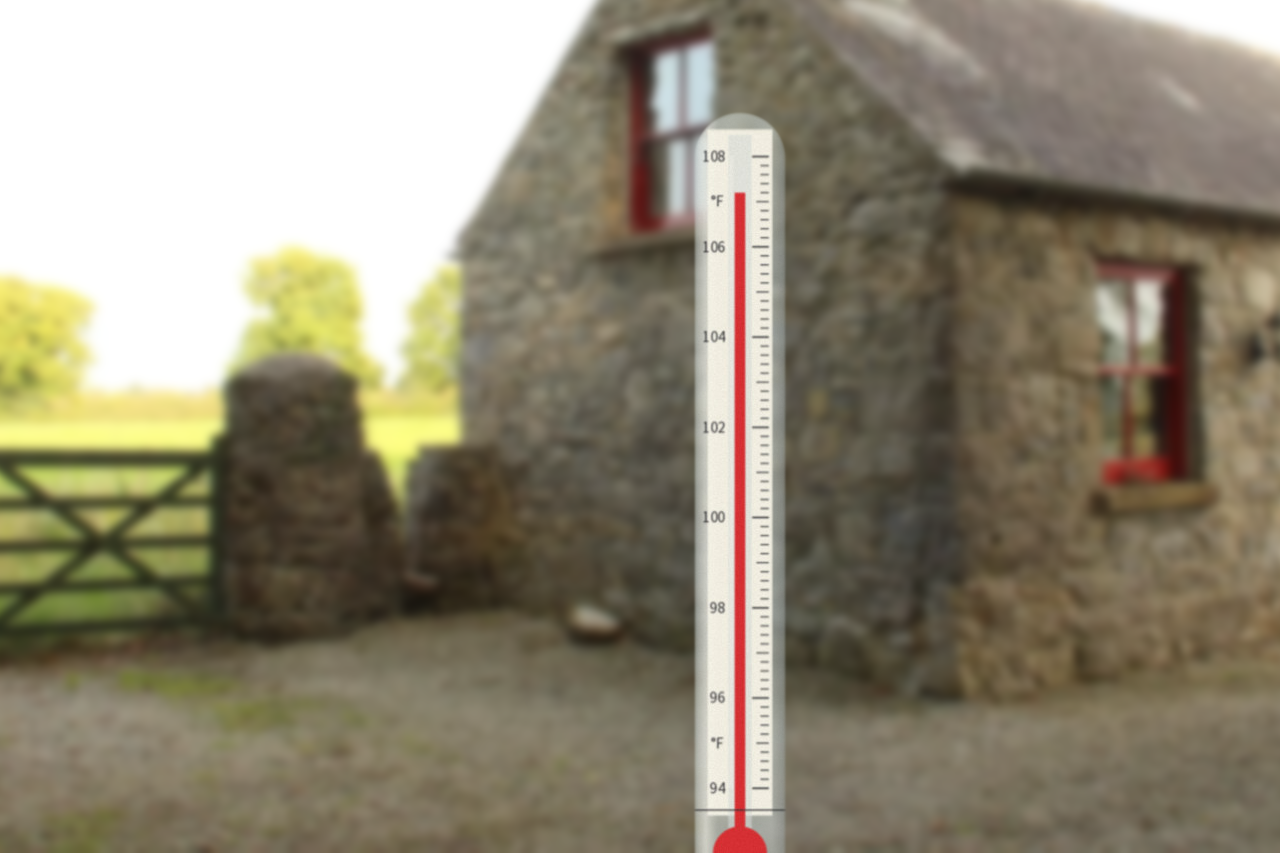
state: 107.2 °F
